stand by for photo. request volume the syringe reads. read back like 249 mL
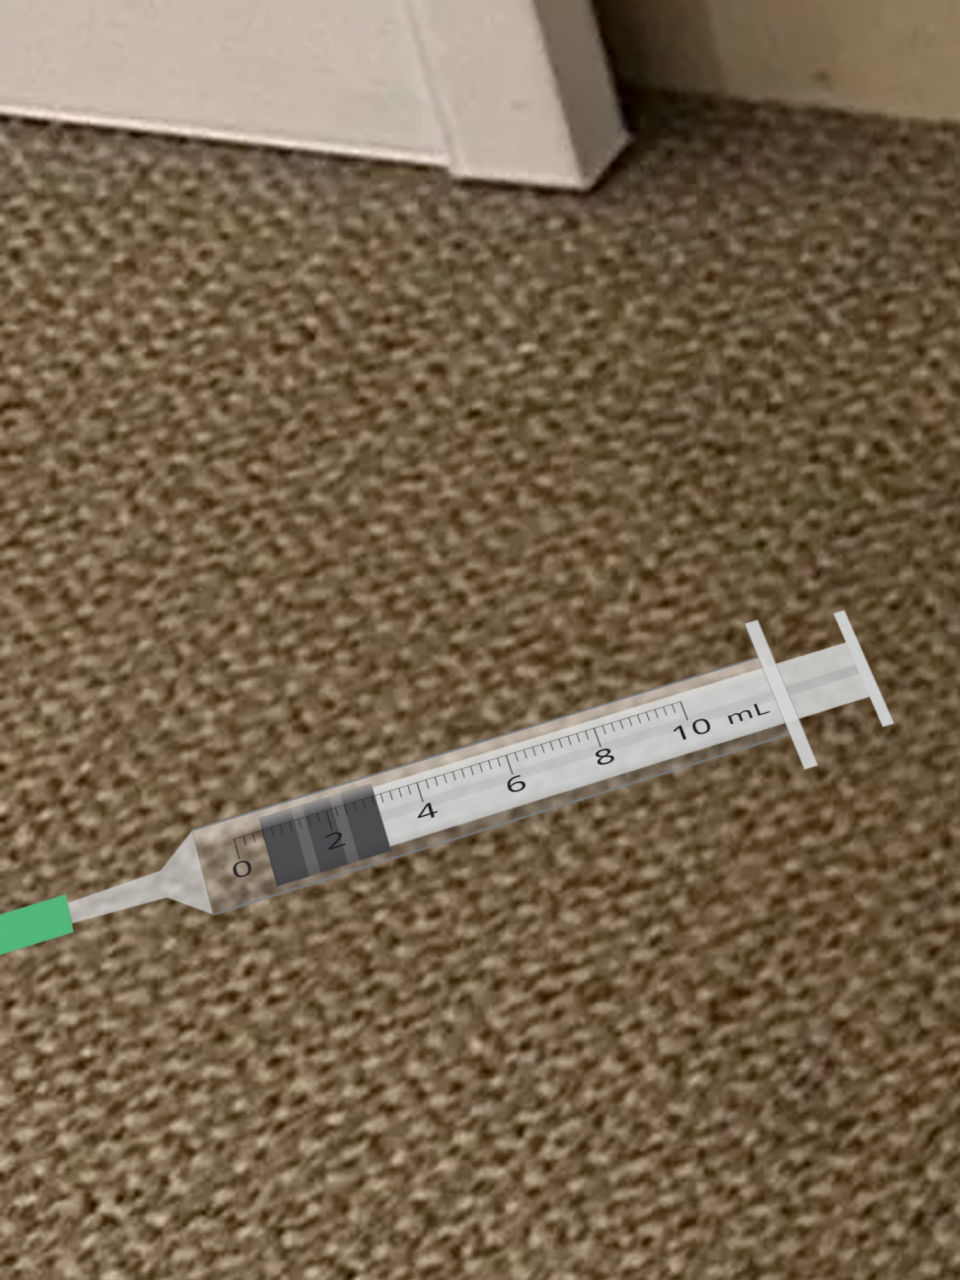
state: 0.6 mL
